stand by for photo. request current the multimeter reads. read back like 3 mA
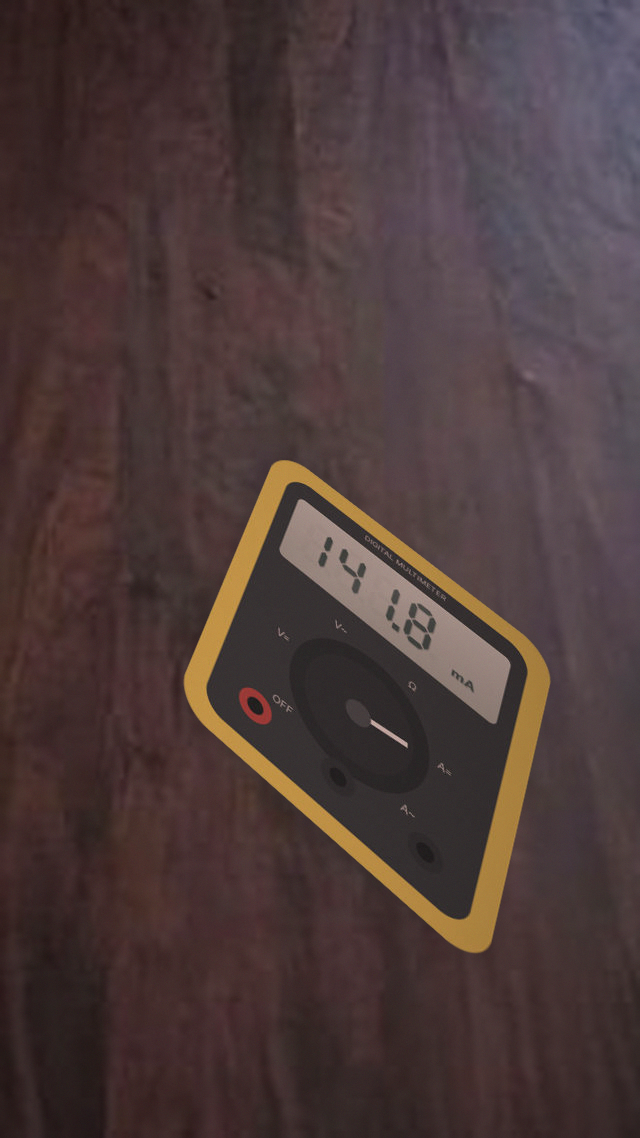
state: 141.8 mA
